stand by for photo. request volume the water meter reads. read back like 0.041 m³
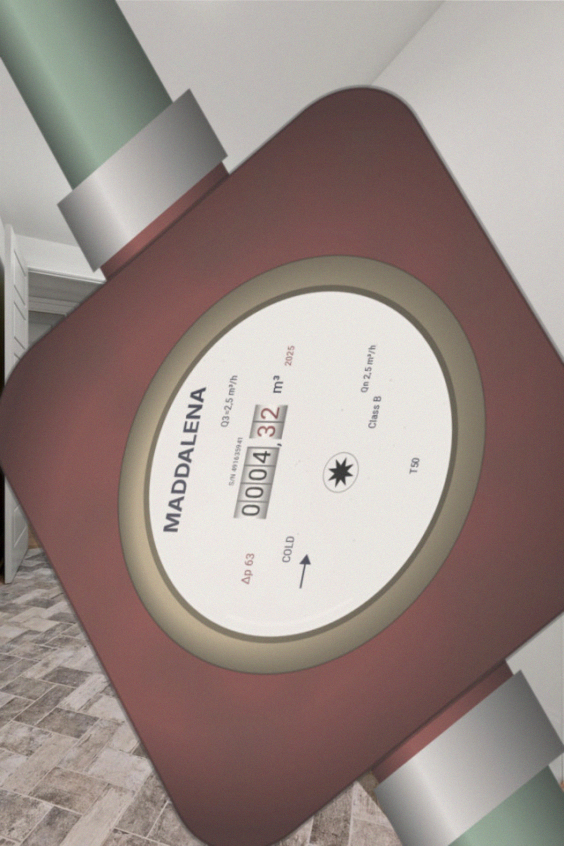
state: 4.32 m³
